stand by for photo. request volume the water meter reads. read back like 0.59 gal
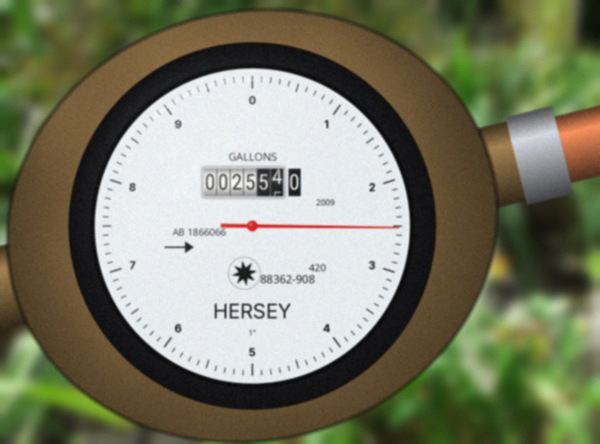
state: 25542.5 gal
